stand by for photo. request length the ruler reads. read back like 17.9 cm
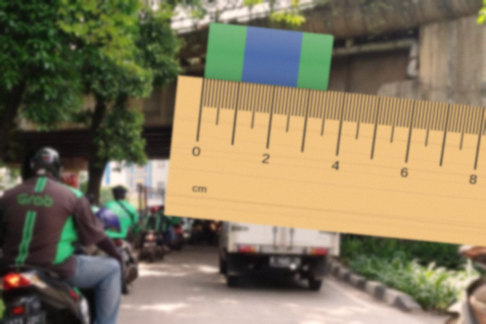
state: 3.5 cm
